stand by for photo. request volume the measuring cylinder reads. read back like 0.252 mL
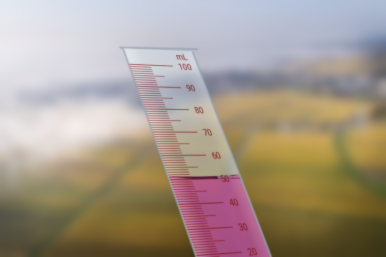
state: 50 mL
